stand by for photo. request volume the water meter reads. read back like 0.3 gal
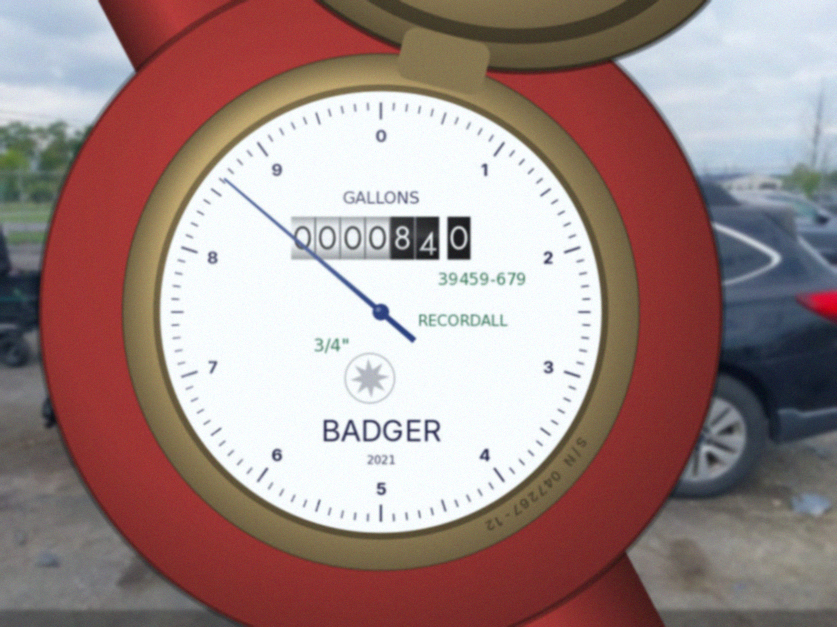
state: 838.6 gal
